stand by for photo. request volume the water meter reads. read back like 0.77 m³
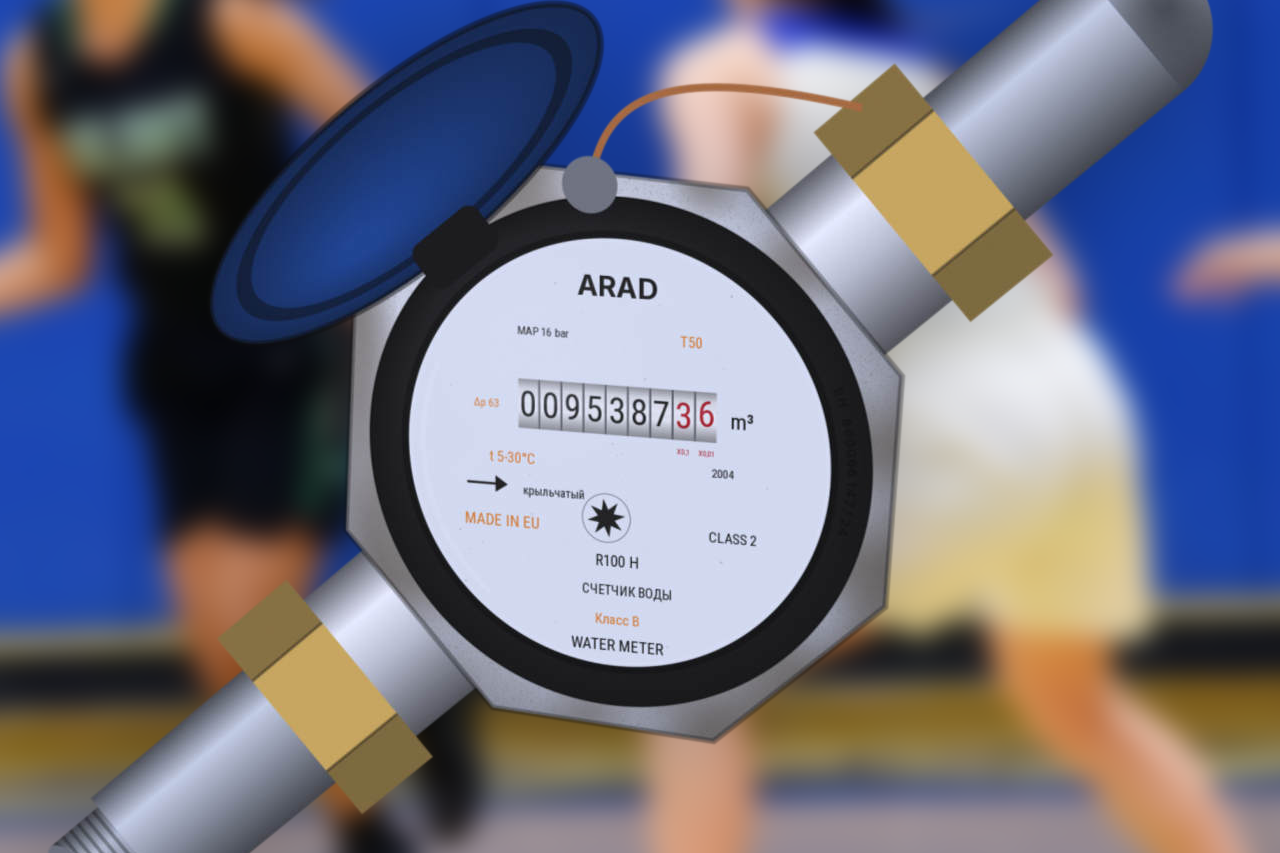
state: 95387.36 m³
